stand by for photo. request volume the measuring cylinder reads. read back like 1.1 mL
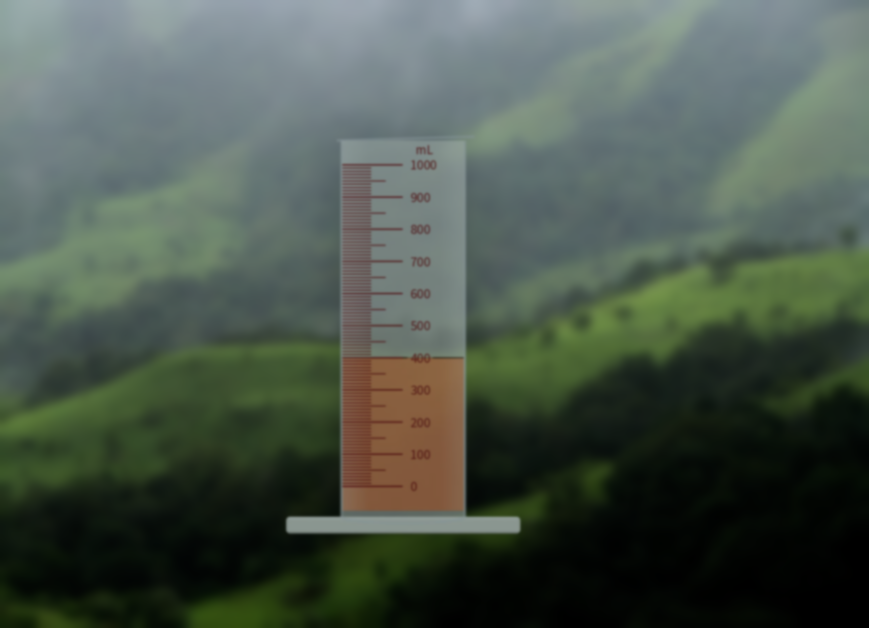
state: 400 mL
